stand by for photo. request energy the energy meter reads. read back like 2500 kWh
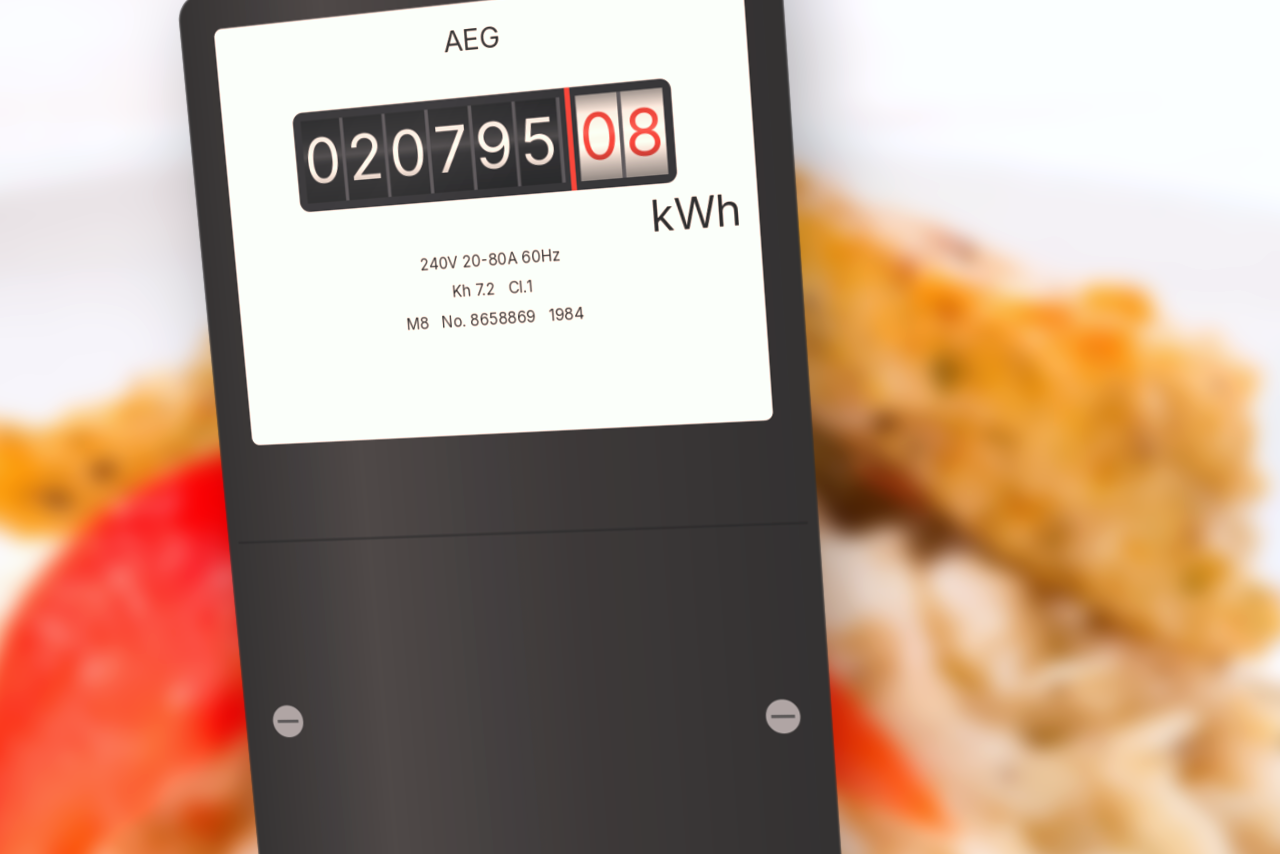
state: 20795.08 kWh
